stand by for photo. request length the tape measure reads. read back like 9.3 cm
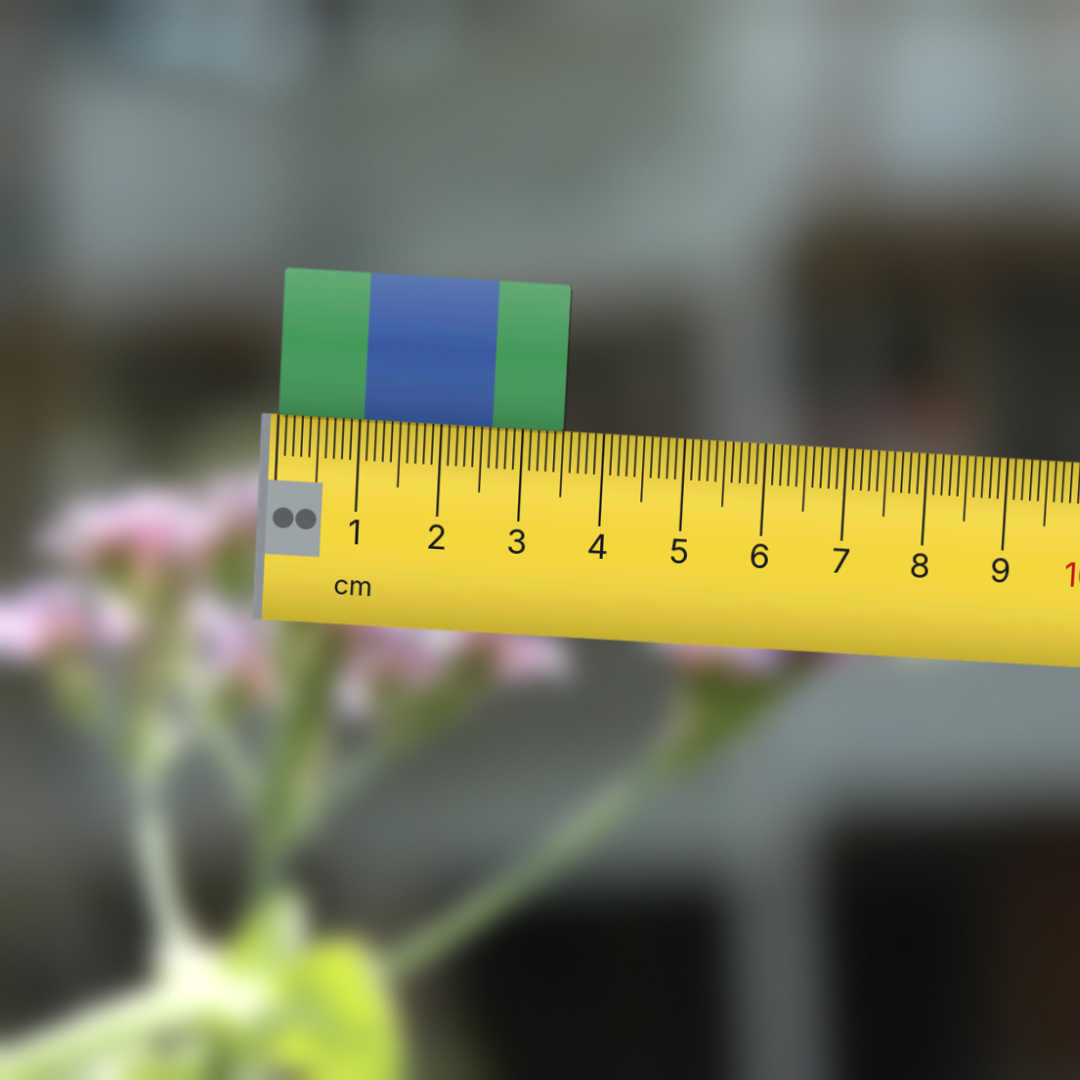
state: 3.5 cm
